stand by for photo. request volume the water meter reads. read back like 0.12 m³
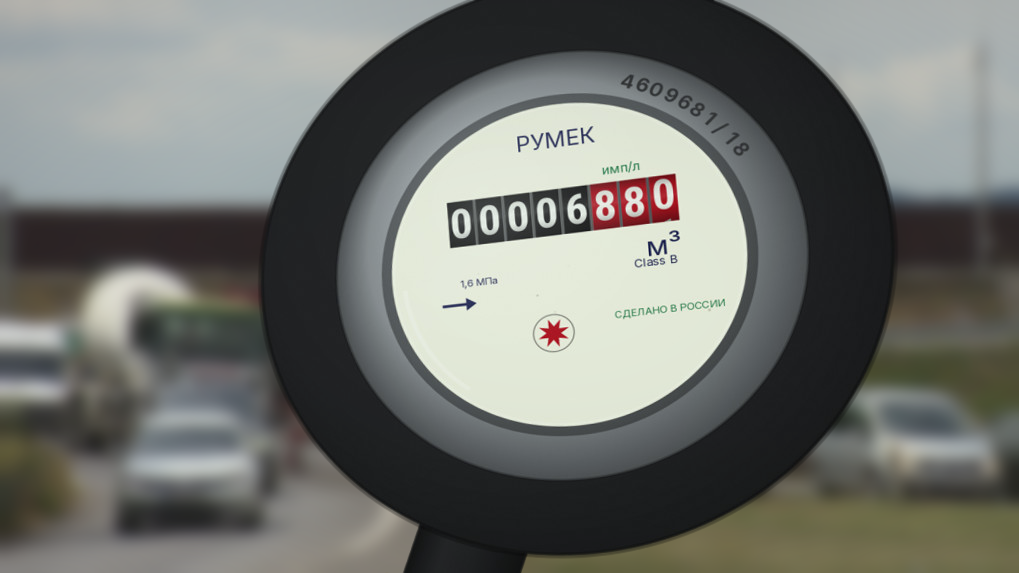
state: 6.880 m³
